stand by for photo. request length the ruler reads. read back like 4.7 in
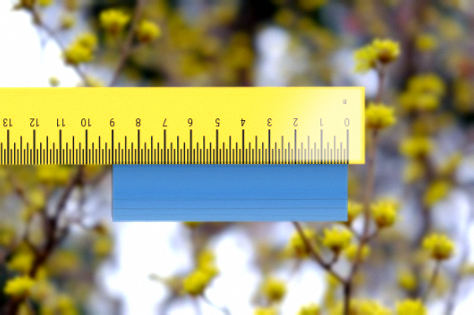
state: 9 in
